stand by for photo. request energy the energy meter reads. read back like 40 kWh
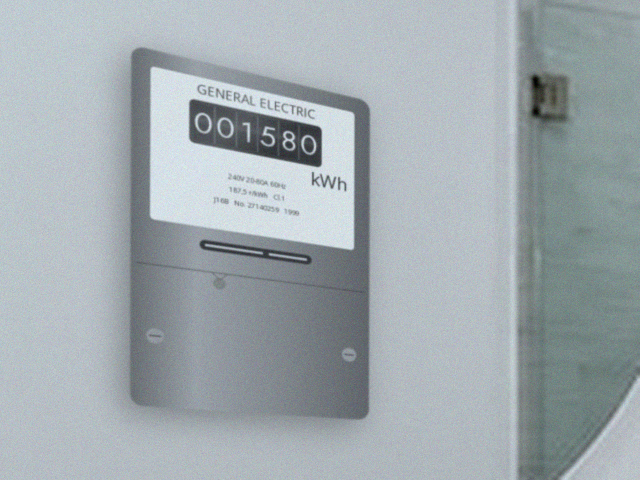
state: 1580 kWh
